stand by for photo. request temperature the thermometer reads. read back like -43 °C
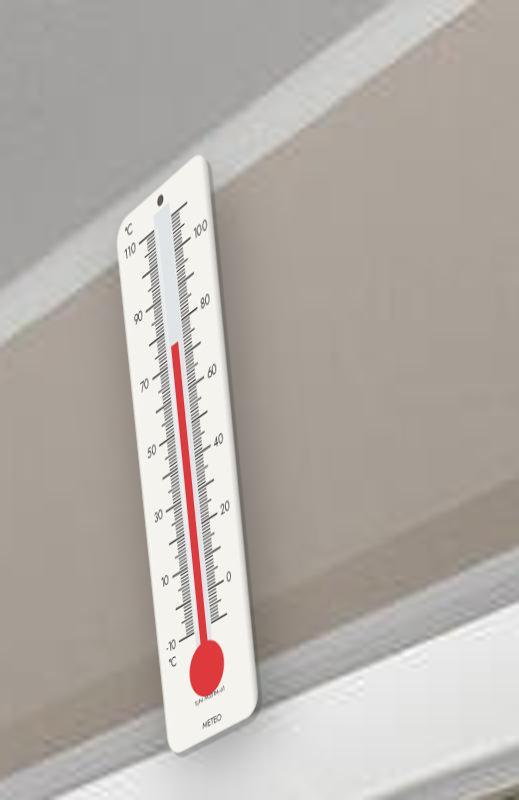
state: 75 °C
